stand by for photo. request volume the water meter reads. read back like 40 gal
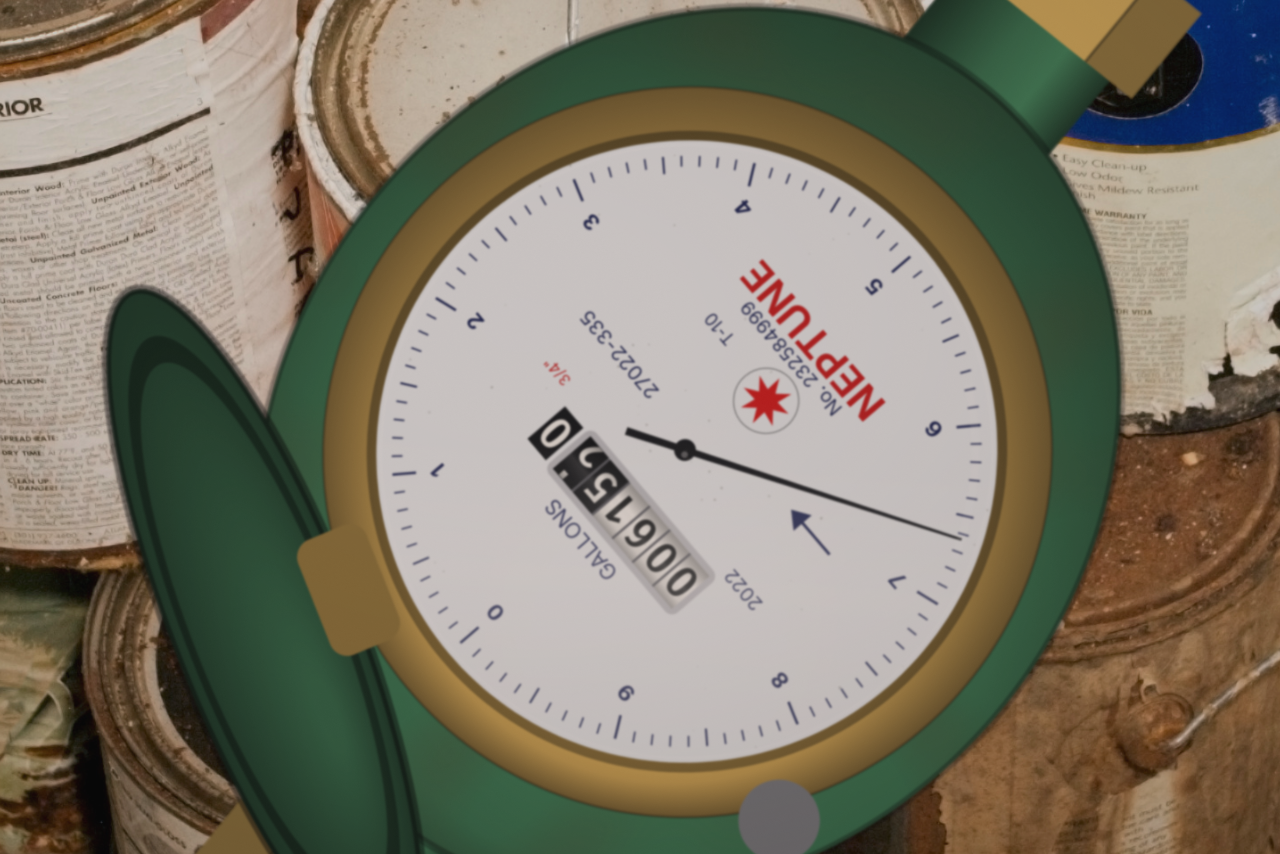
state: 61516.6 gal
